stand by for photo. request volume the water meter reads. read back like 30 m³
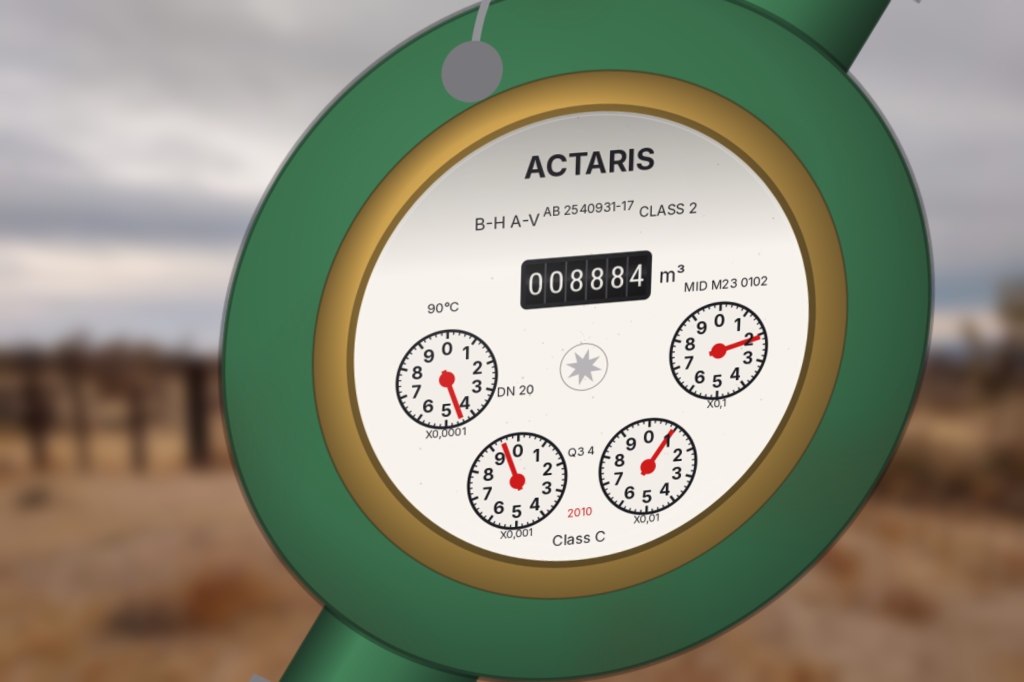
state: 8884.2094 m³
